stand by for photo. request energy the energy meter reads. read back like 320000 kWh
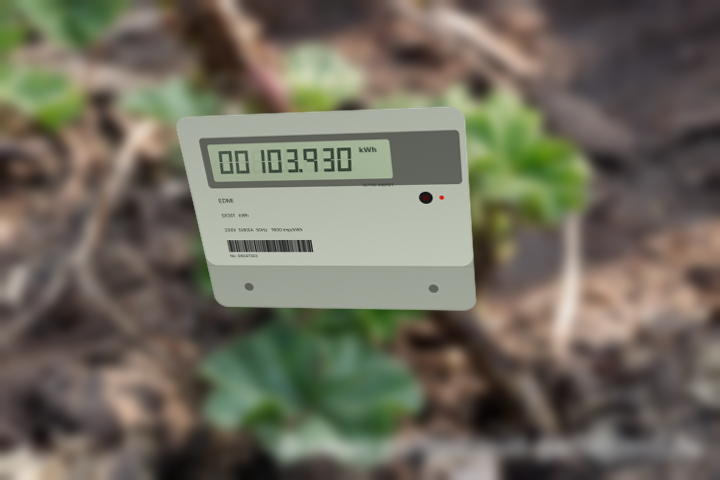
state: 103.930 kWh
